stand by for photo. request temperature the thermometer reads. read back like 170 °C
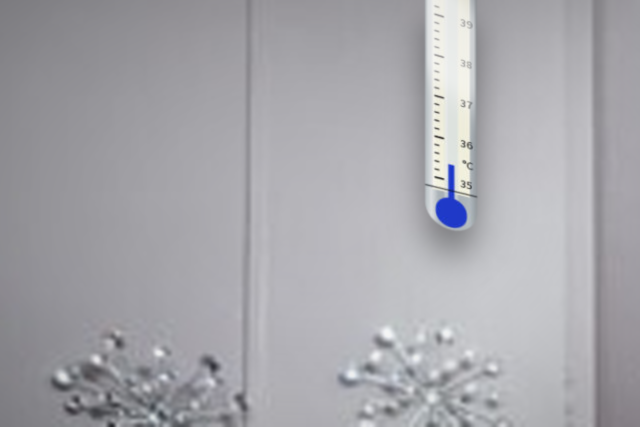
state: 35.4 °C
